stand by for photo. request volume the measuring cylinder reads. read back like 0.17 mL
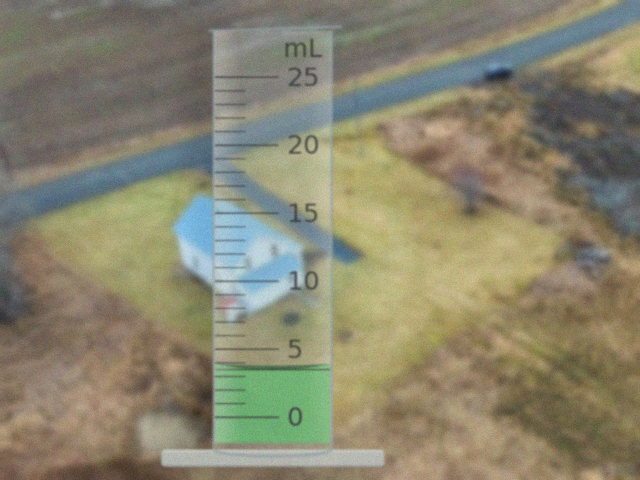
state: 3.5 mL
